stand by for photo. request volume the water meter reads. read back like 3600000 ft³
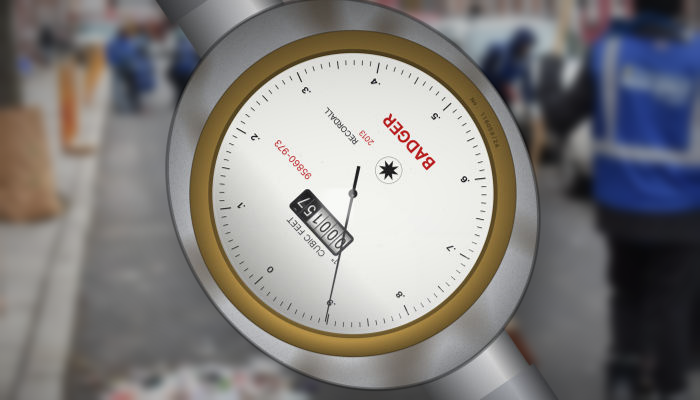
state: 156.90 ft³
